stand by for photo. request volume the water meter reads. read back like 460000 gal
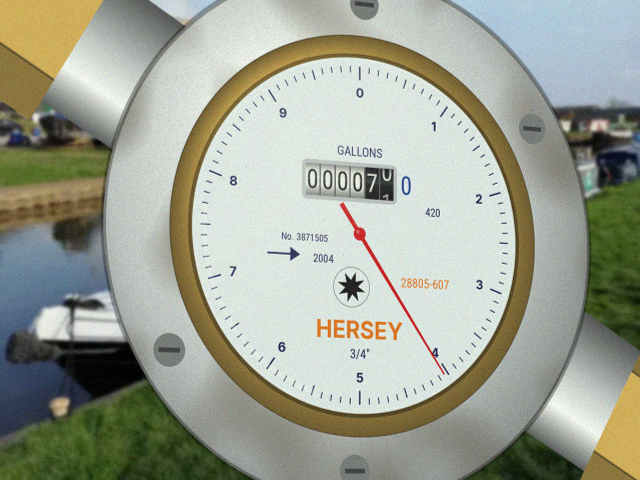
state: 704.0 gal
